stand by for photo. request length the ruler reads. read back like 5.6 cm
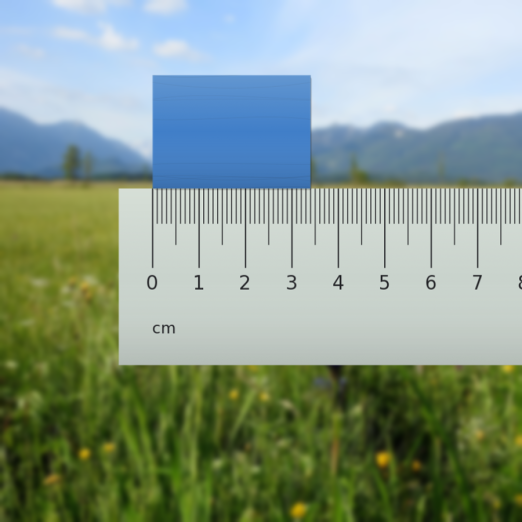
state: 3.4 cm
